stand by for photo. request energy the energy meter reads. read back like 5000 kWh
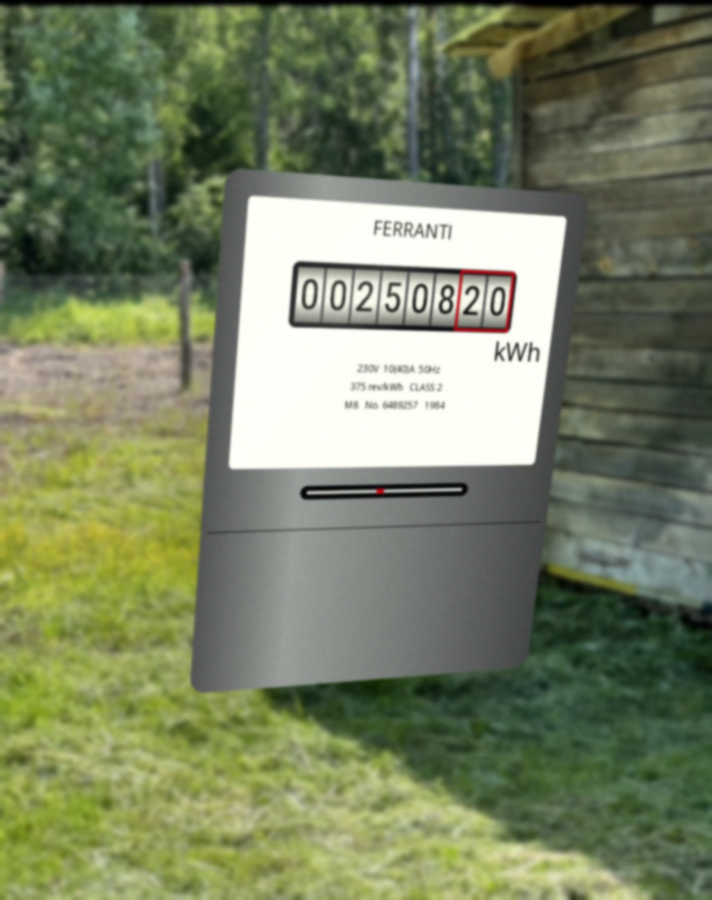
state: 2508.20 kWh
